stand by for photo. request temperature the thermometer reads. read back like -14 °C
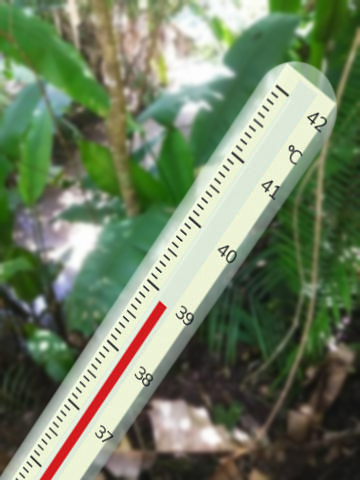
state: 38.9 °C
